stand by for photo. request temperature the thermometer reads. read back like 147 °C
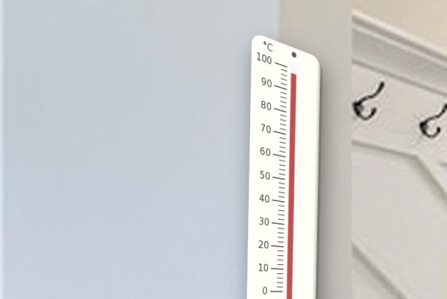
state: 98 °C
